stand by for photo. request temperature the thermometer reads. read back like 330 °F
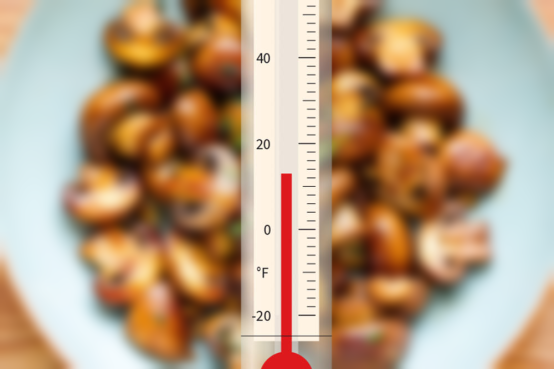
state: 13 °F
